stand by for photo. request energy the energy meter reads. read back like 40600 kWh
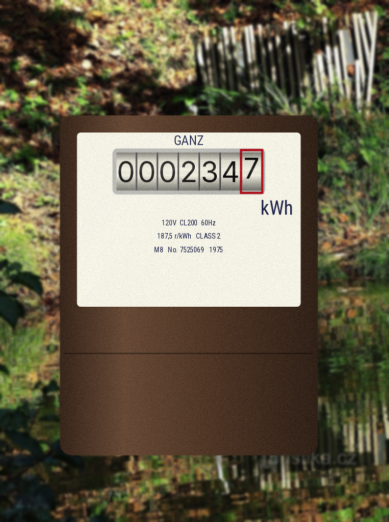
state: 234.7 kWh
